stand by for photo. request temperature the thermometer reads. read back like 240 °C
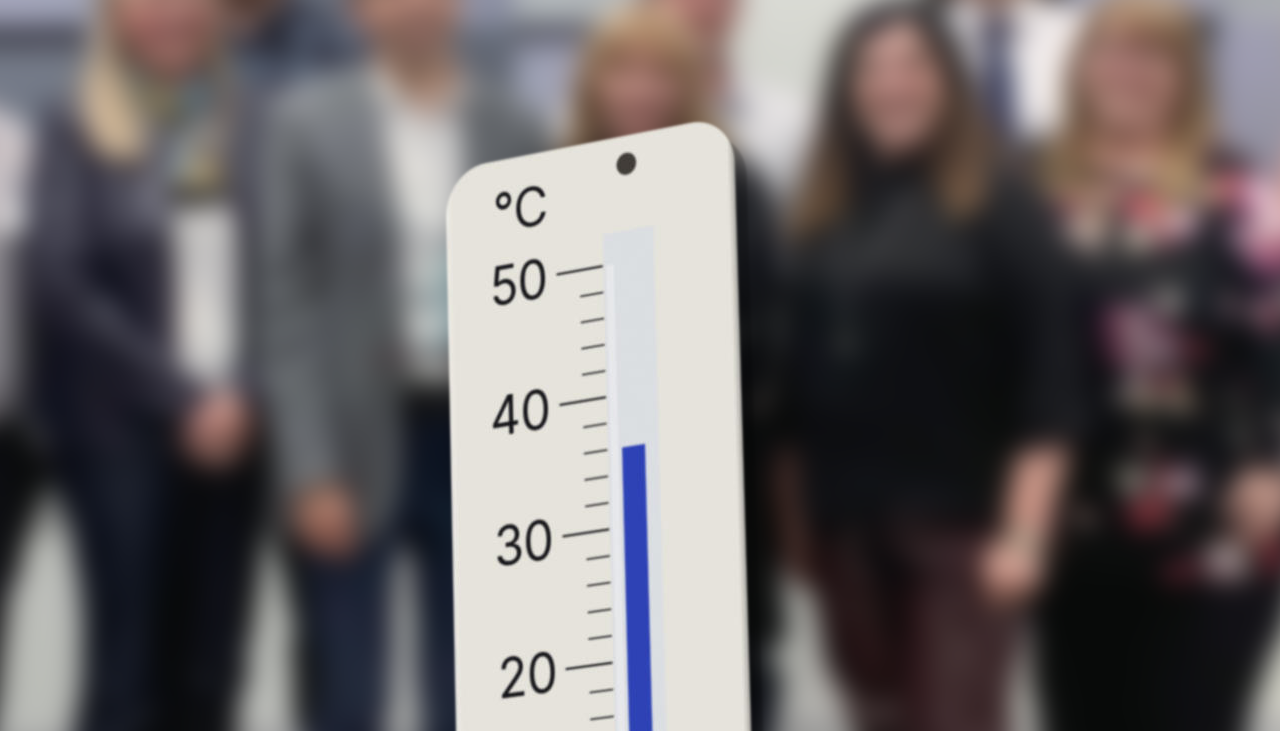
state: 36 °C
